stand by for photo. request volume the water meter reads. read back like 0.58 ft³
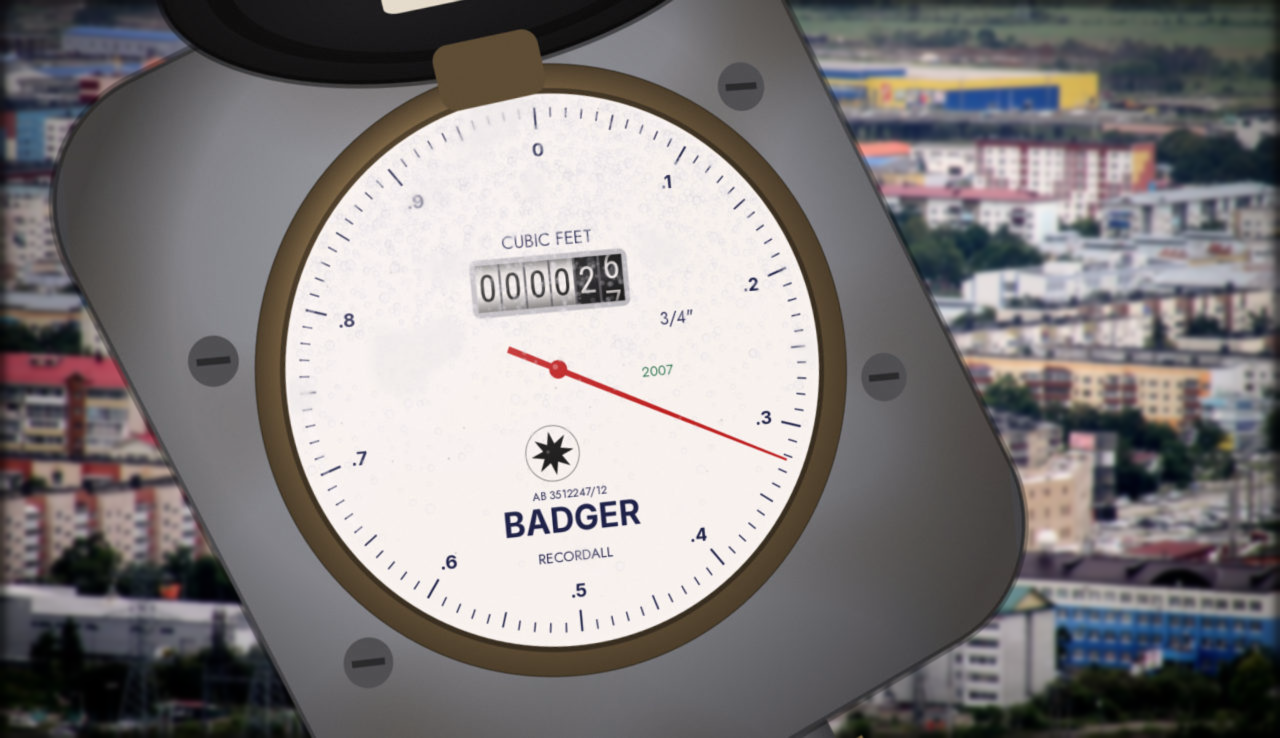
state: 26.32 ft³
